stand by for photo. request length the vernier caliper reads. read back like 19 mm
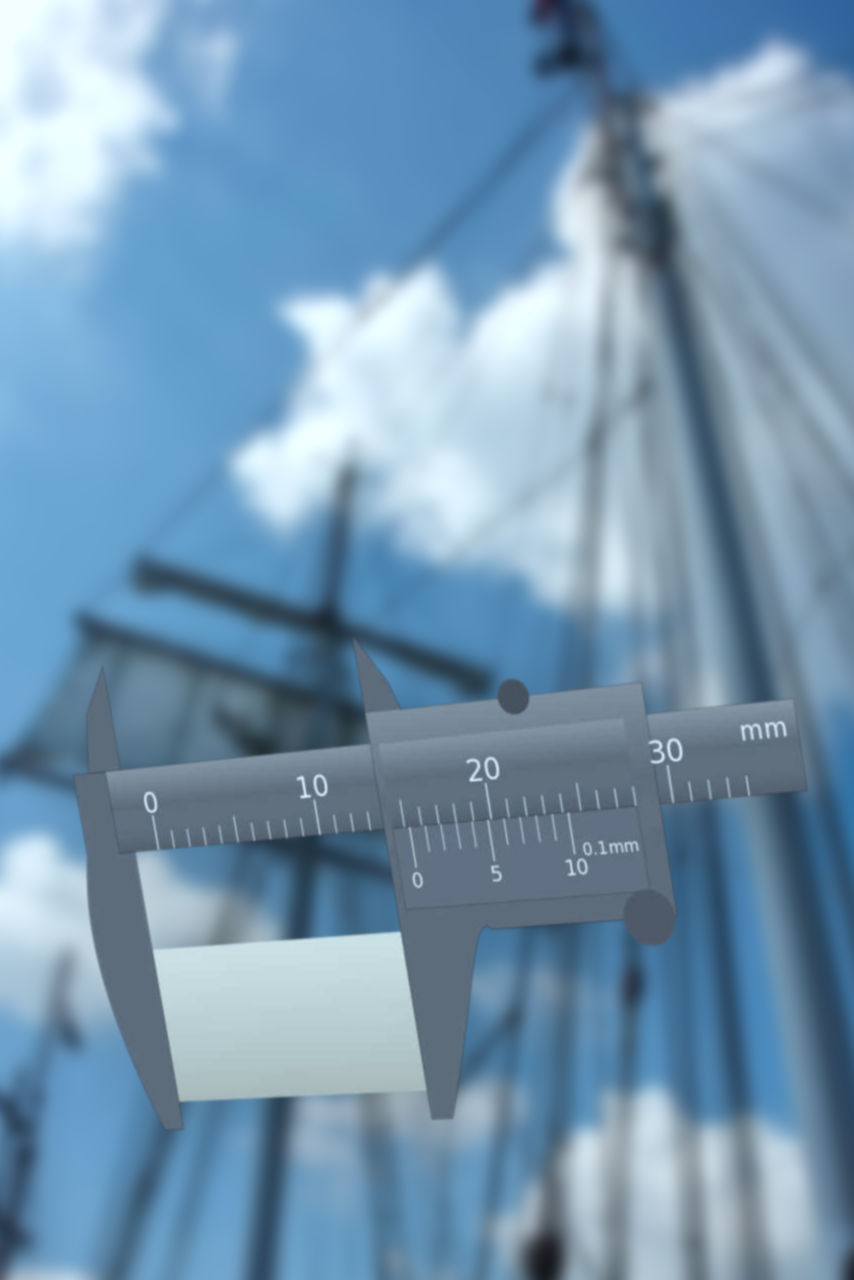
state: 15.3 mm
